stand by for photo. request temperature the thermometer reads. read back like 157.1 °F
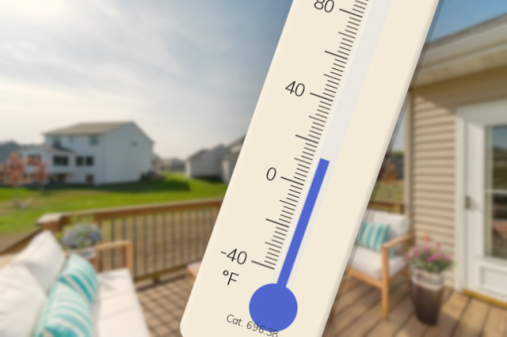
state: 14 °F
